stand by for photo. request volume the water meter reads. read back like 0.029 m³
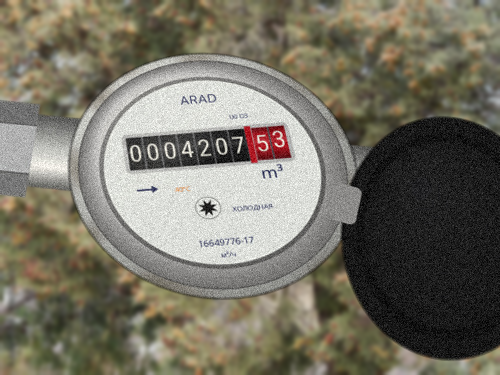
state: 4207.53 m³
